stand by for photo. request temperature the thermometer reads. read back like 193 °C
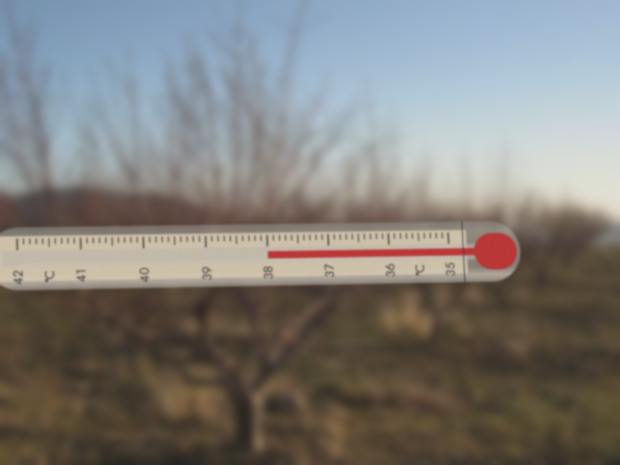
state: 38 °C
